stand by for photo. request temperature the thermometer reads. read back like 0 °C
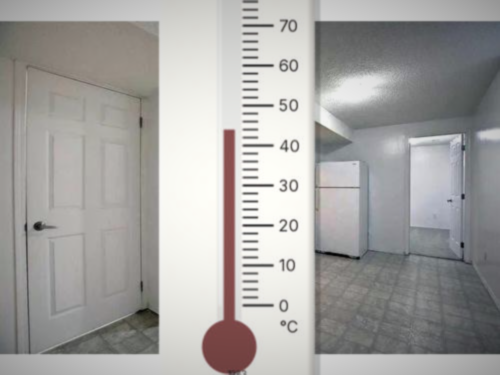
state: 44 °C
